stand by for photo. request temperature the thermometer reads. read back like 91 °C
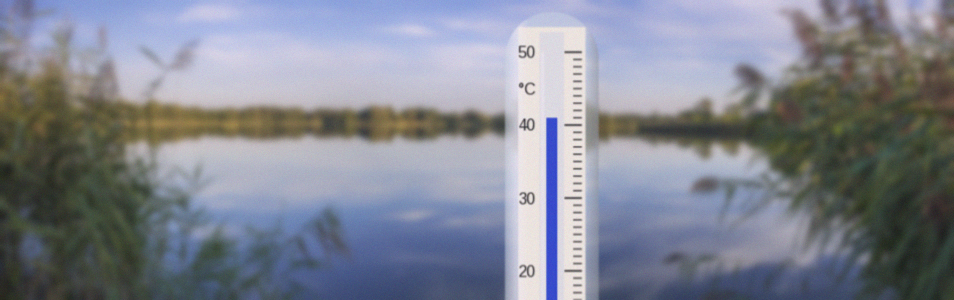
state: 41 °C
